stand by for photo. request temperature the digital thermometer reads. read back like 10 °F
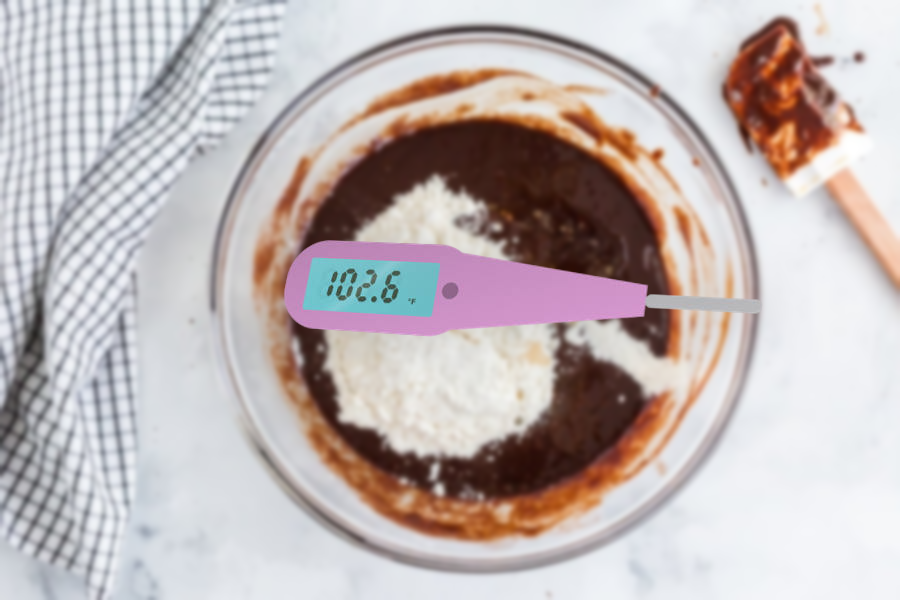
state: 102.6 °F
